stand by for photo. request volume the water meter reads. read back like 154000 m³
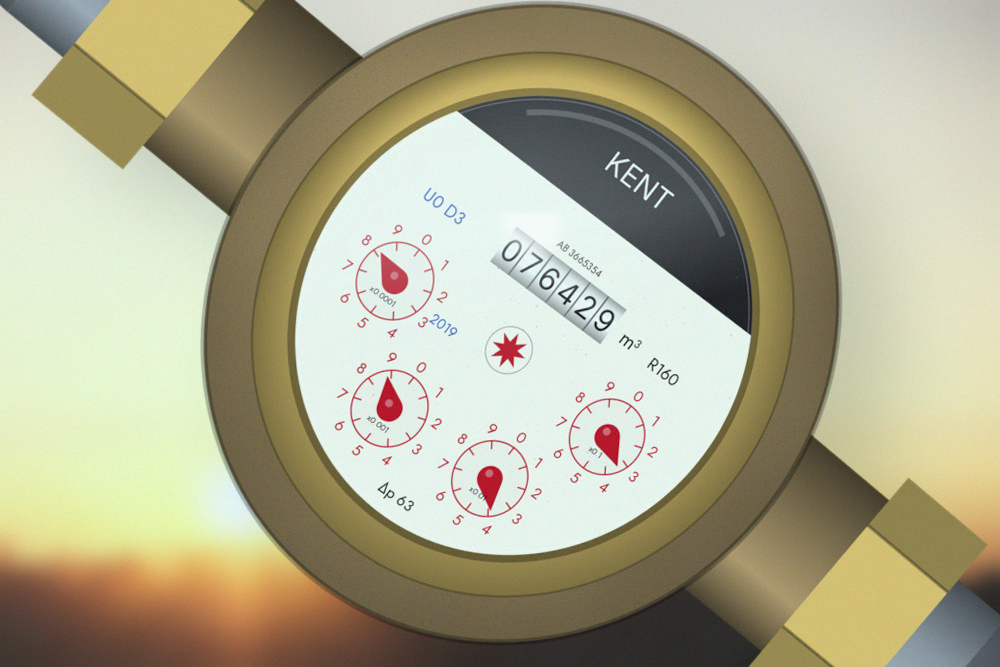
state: 76429.3388 m³
